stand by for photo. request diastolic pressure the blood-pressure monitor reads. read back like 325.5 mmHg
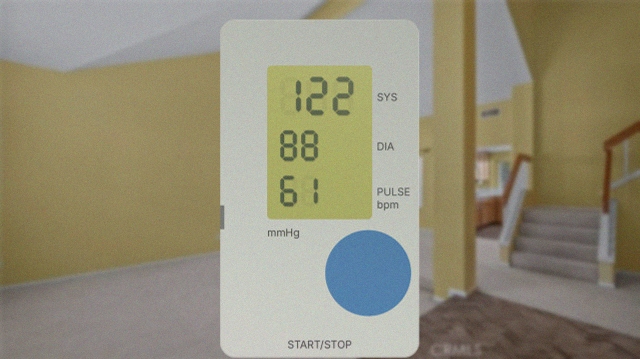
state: 88 mmHg
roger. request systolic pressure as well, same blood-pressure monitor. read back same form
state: 122 mmHg
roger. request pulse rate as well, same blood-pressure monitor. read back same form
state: 61 bpm
